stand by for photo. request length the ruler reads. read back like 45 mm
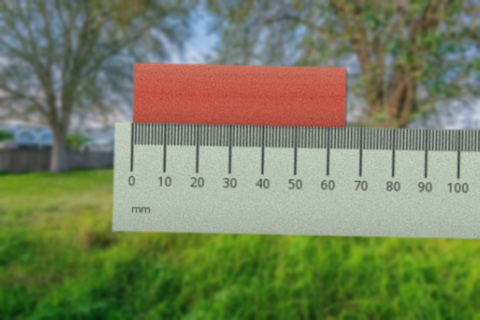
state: 65 mm
